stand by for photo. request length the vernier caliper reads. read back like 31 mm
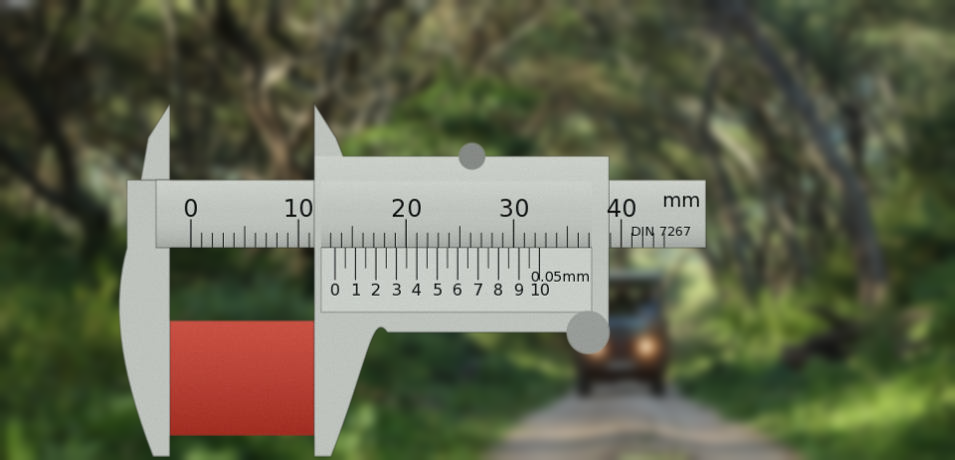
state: 13.4 mm
